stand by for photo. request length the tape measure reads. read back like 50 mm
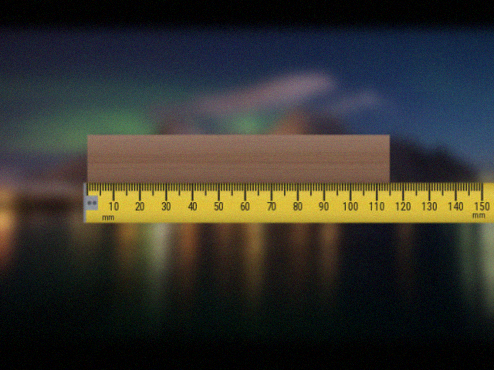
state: 115 mm
